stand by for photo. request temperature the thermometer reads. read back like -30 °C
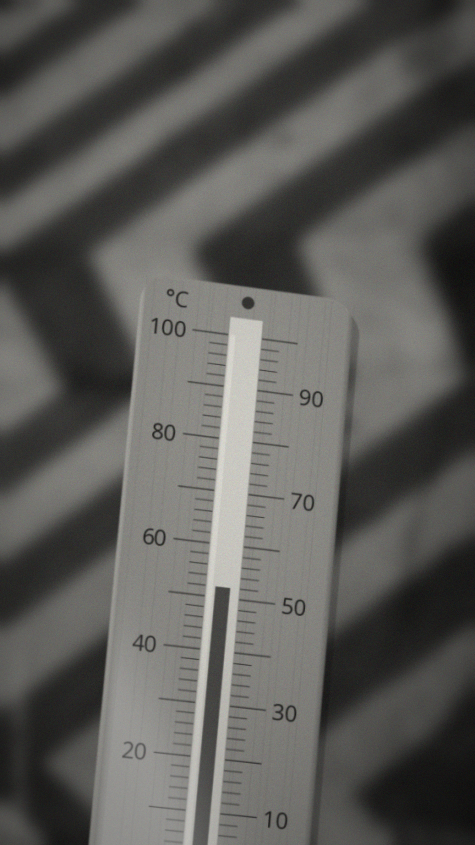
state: 52 °C
